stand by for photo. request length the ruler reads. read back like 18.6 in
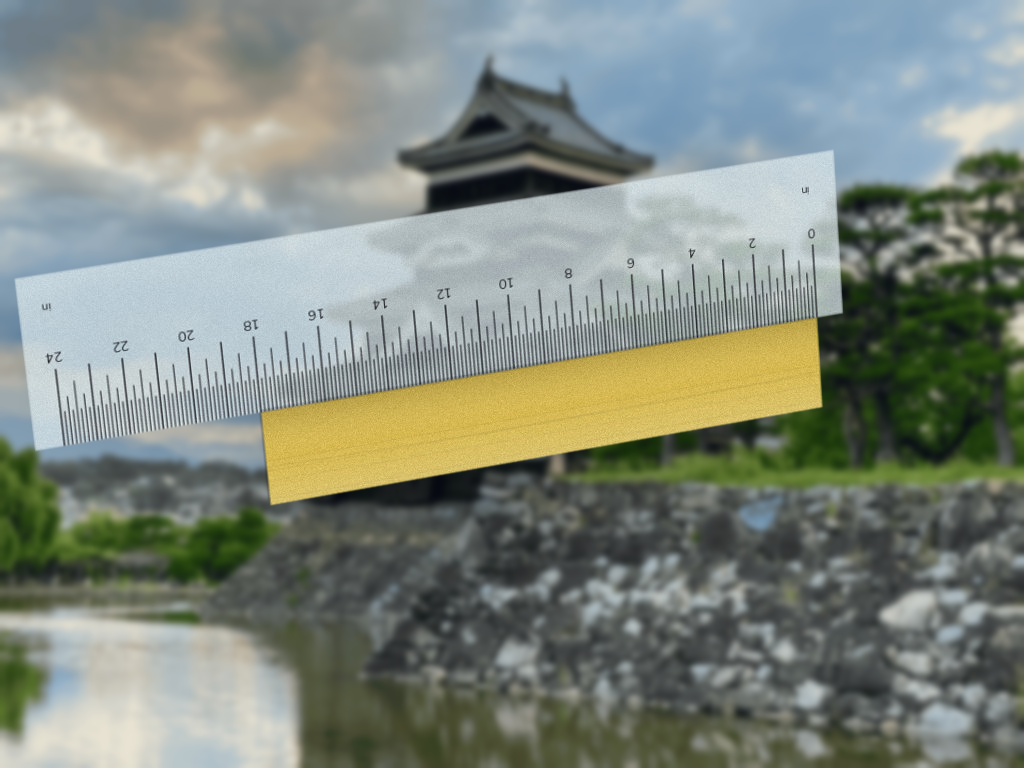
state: 18 in
